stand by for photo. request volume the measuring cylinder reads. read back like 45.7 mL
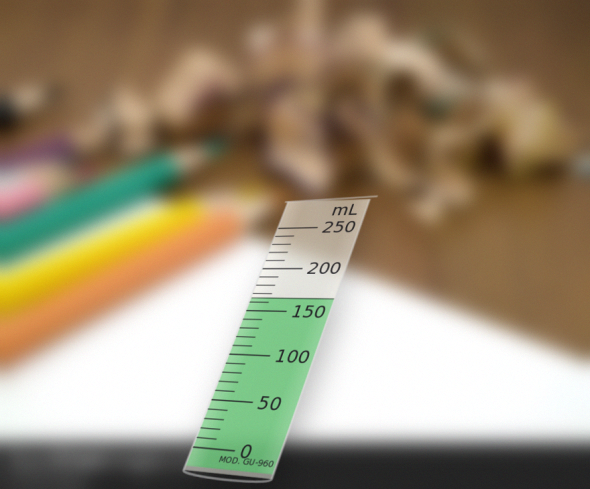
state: 165 mL
